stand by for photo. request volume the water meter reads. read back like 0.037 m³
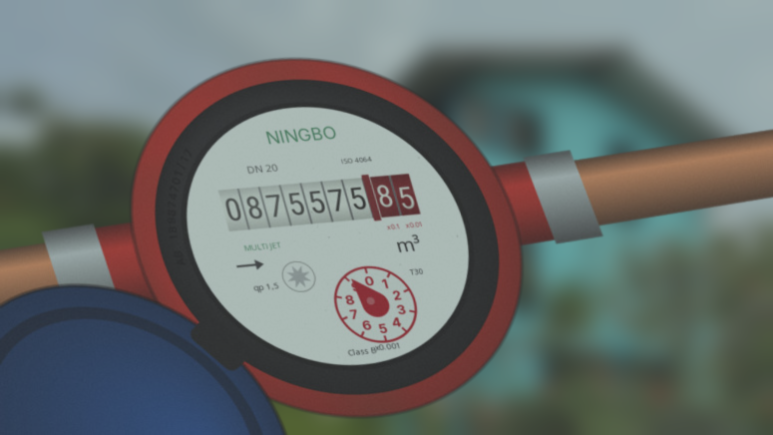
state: 875575.849 m³
